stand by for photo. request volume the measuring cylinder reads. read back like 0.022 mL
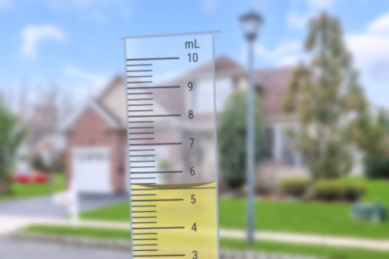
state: 5.4 mL
